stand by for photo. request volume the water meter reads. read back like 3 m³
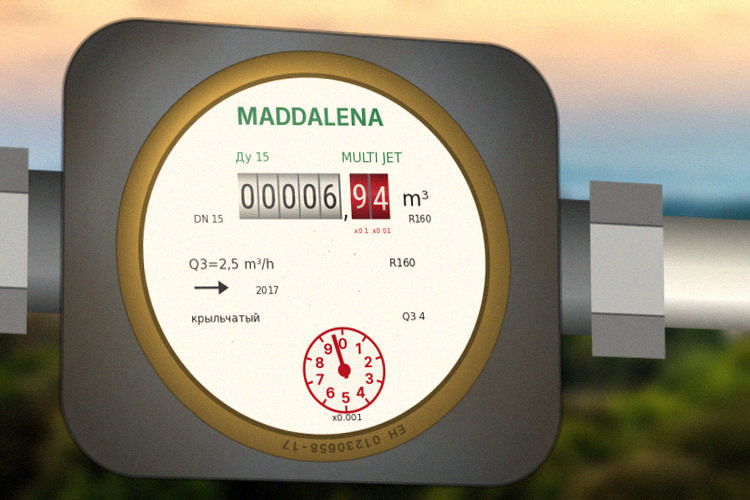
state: 6.939 m³
